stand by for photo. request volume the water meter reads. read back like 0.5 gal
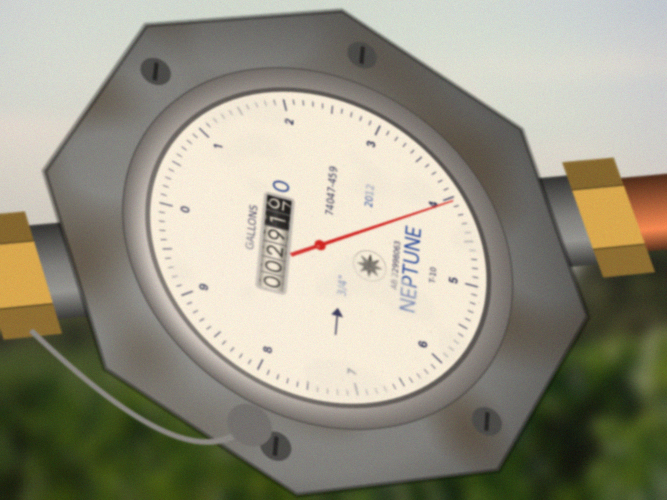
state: 29164.0 gal
